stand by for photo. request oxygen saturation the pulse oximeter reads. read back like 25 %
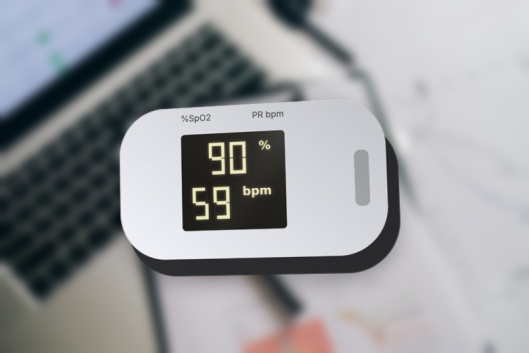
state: 90 %
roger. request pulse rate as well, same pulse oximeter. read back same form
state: 59 bpm
